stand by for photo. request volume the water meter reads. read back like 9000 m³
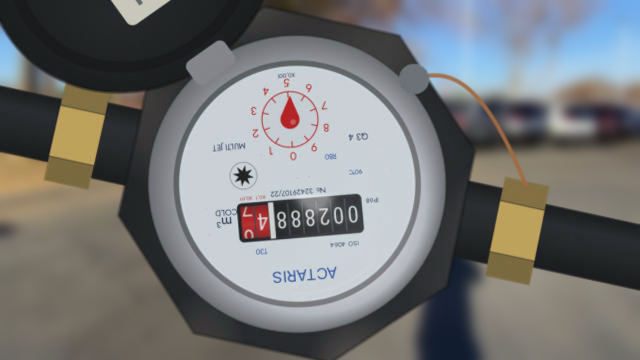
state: 2888.465 m³
